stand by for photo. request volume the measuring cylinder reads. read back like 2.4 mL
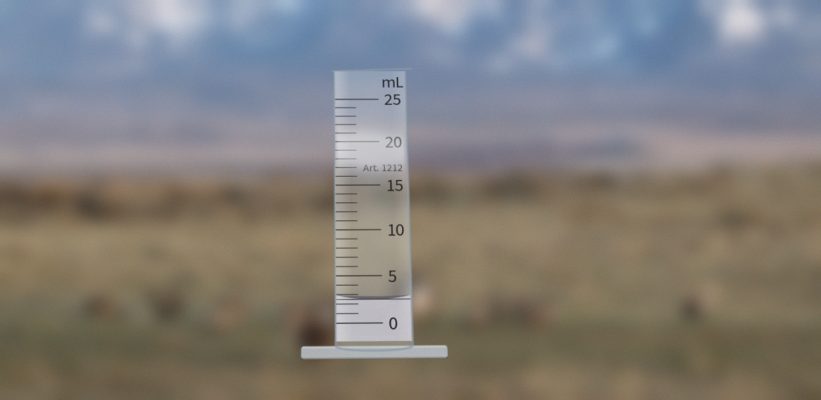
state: 2.5 mL
